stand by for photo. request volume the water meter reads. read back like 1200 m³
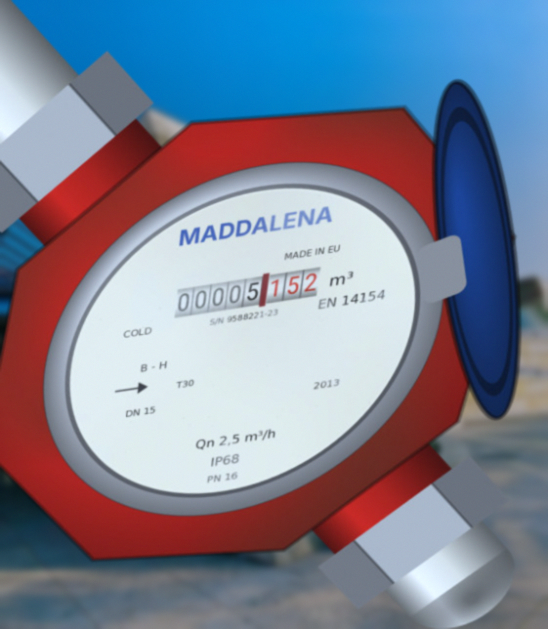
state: 5.152 m³
